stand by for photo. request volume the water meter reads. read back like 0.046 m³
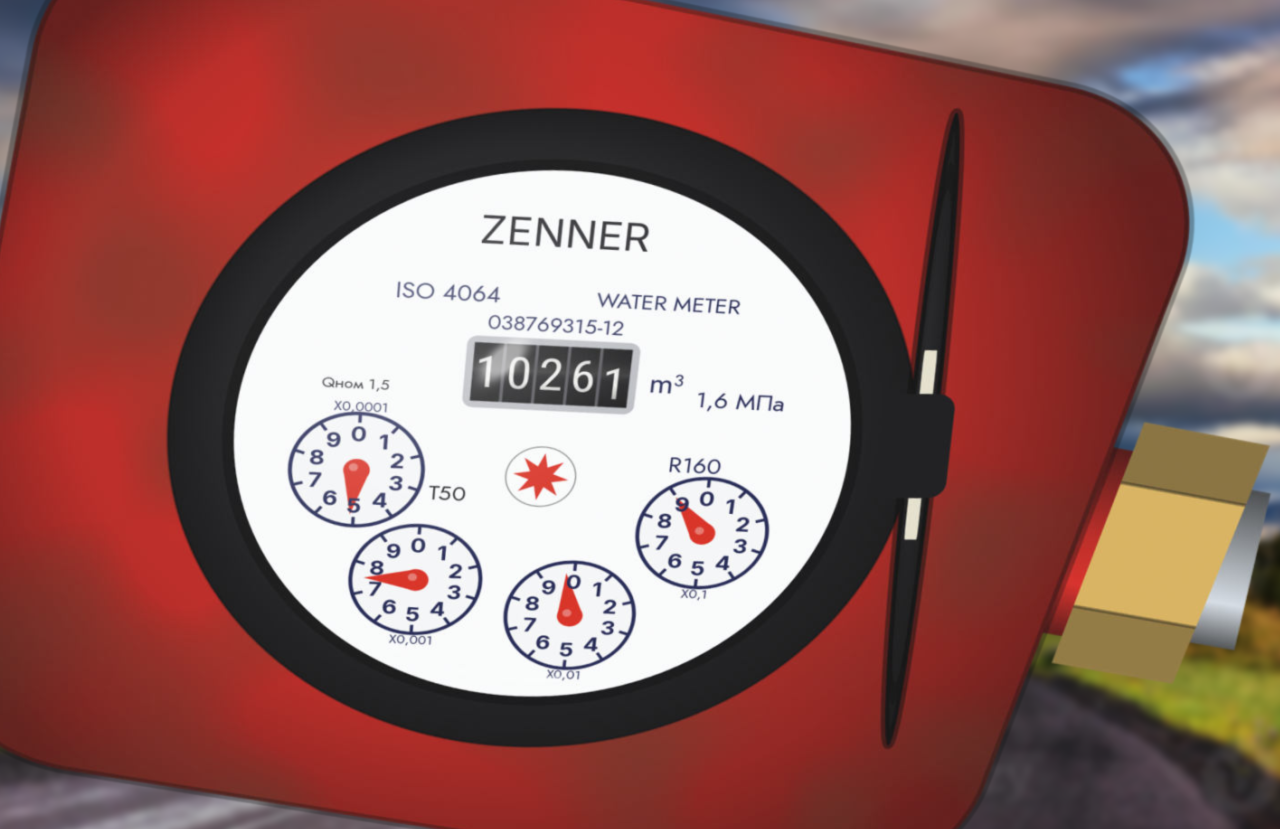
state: 10260.8975 m³
